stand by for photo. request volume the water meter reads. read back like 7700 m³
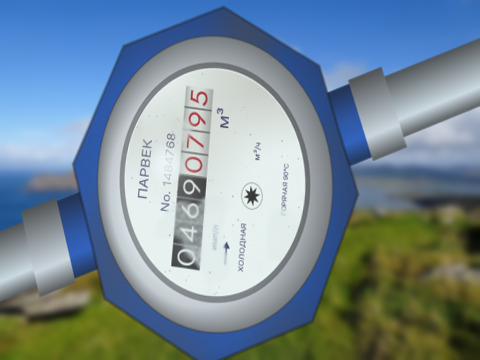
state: 469.0795 m³
